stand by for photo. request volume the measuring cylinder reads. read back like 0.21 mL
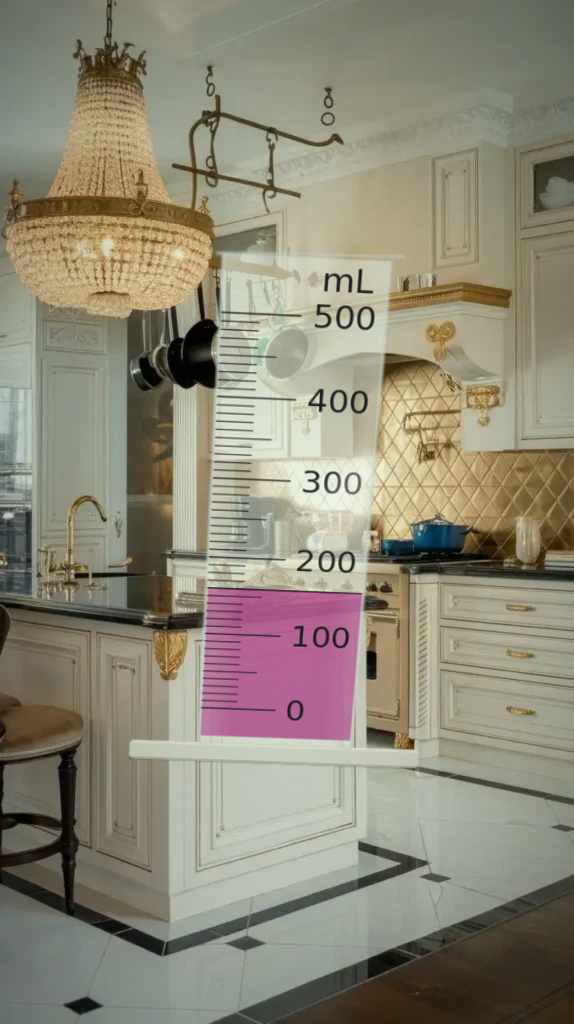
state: 160 mL
